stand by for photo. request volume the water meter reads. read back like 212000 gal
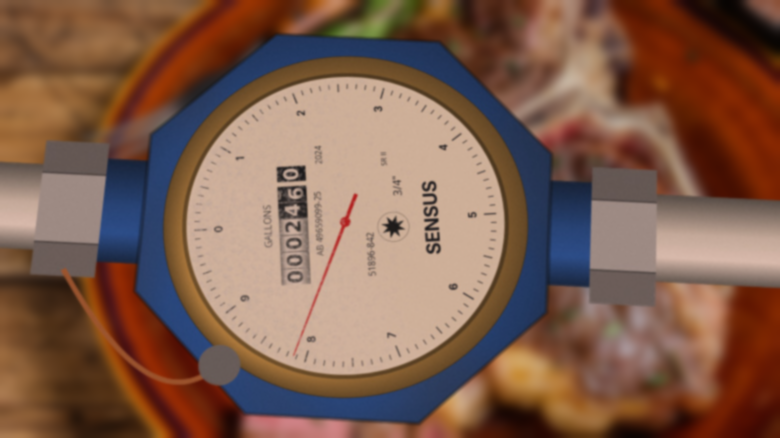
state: 2458.1 gal
